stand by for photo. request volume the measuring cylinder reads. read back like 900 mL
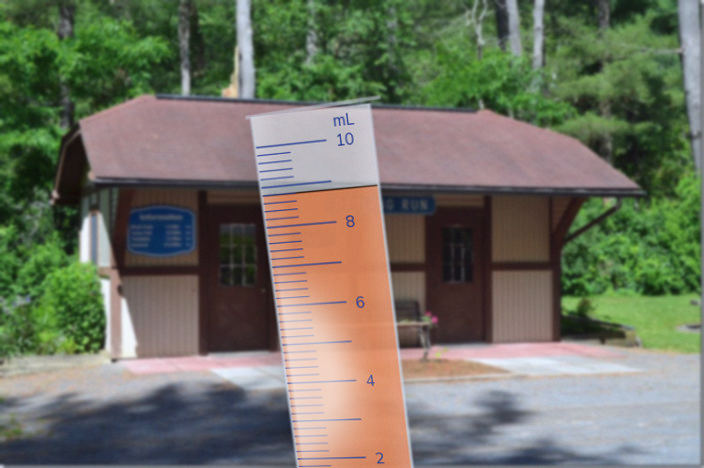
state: 8.8 mL
